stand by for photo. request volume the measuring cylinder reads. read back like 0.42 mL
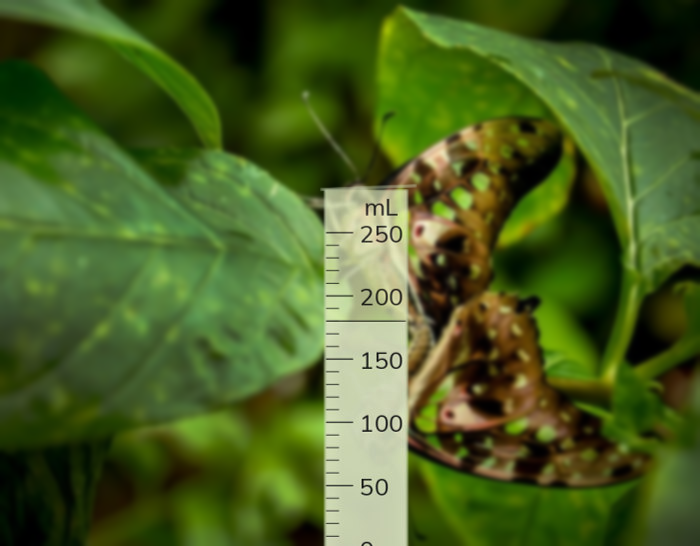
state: 180 mL
